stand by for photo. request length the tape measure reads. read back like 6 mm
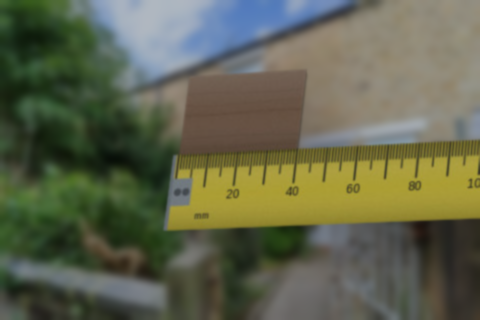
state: 40 mm
